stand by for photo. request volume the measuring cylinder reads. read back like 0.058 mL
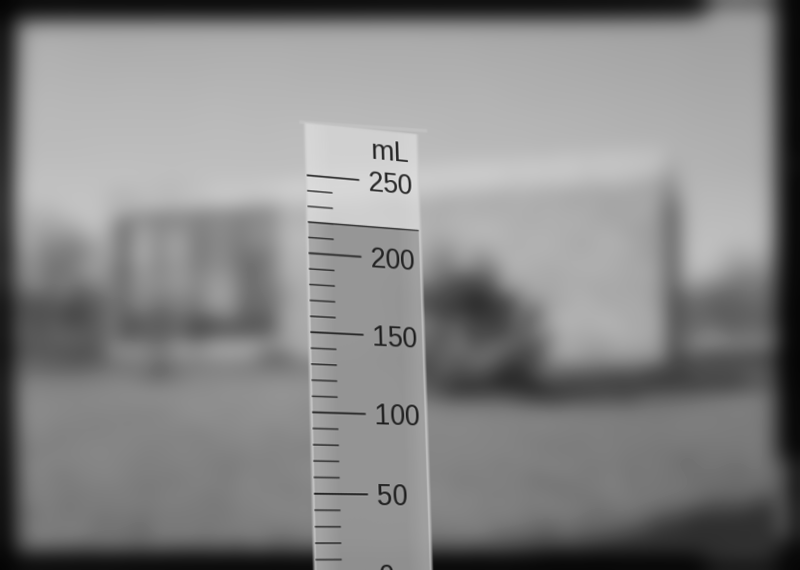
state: 220 mL
